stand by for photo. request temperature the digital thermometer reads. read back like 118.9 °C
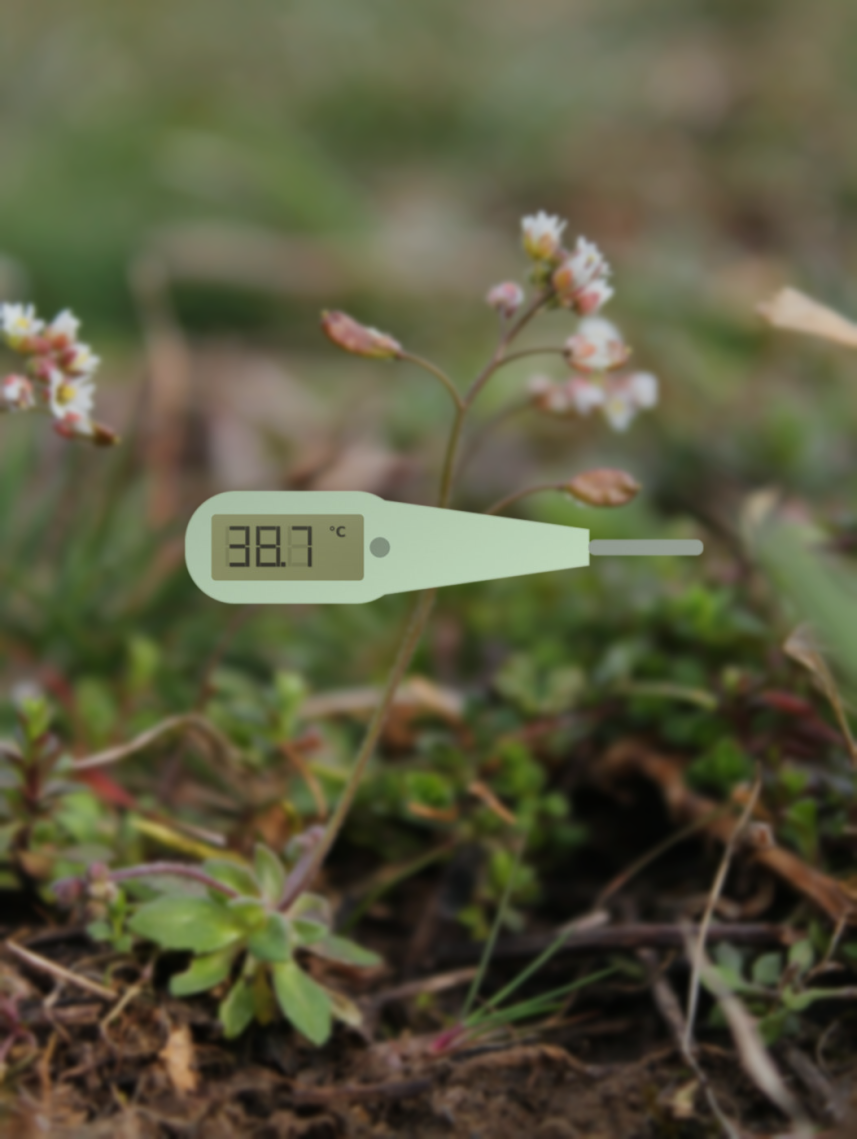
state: 38.7 °C
